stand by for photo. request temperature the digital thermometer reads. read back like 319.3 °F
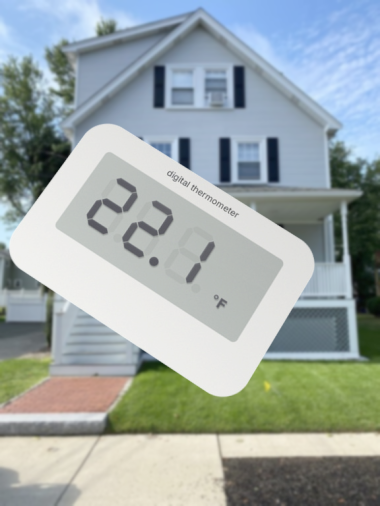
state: 22.1 °F
